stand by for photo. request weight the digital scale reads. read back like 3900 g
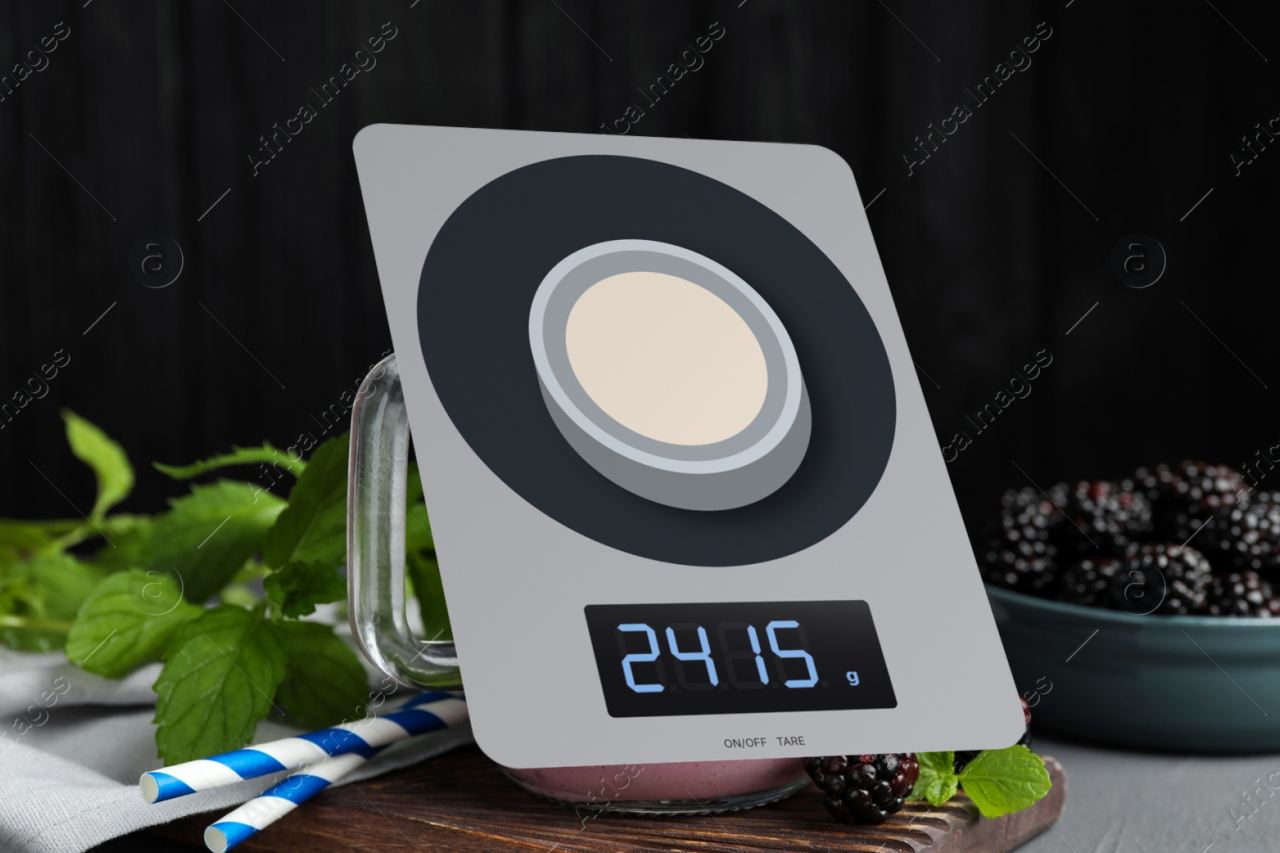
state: 2415 g
